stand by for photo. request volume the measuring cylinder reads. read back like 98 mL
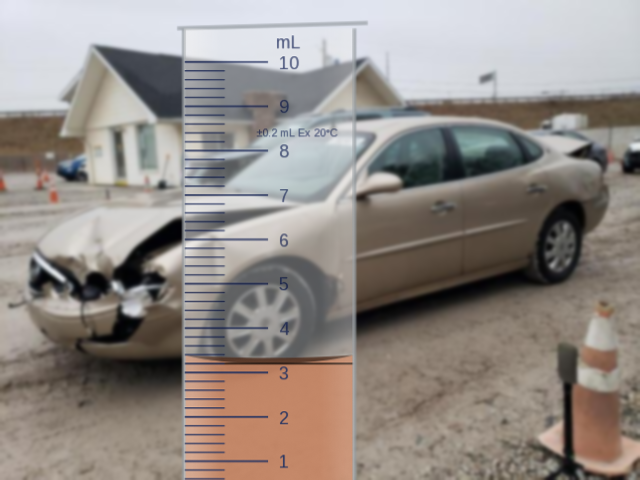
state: 3.2 mL
